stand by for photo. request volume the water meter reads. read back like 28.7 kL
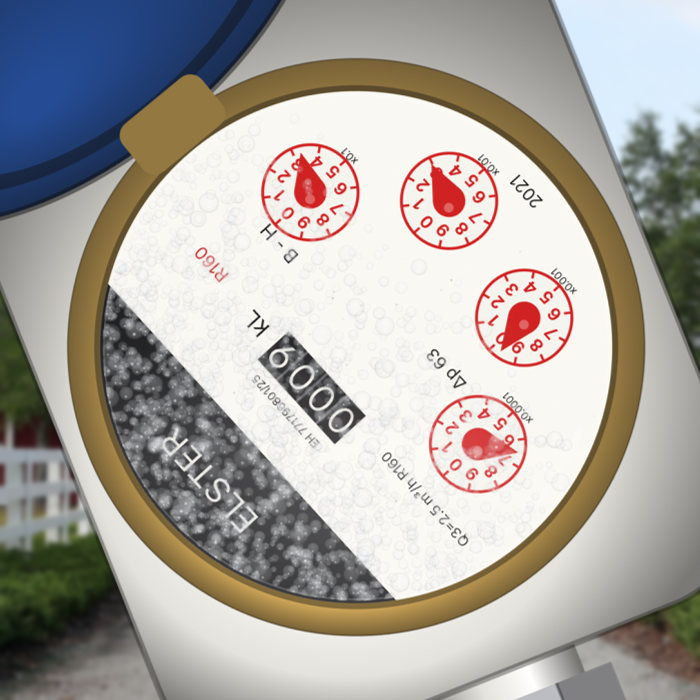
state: 9.3296 kL
